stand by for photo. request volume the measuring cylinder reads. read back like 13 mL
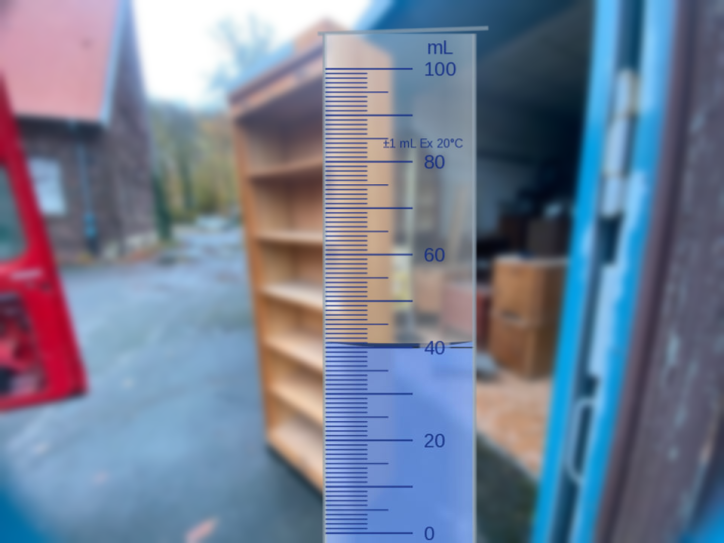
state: 40 mL
